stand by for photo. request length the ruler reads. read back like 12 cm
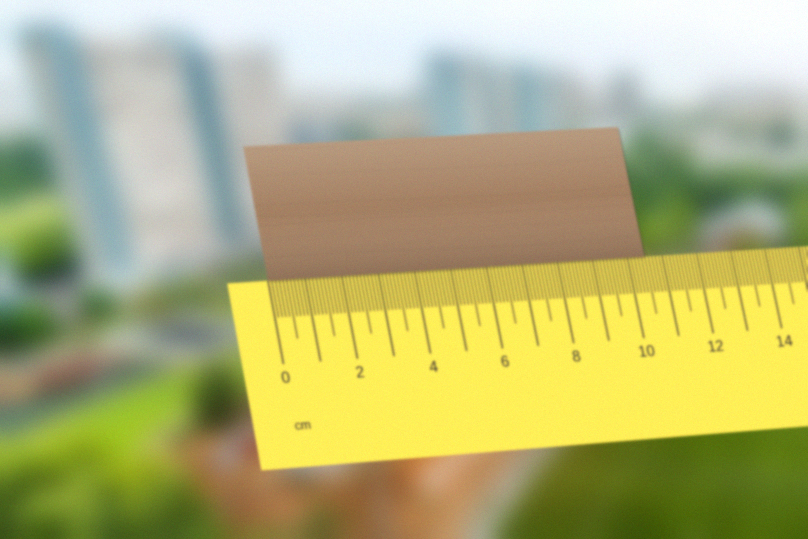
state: 10.5 cm
